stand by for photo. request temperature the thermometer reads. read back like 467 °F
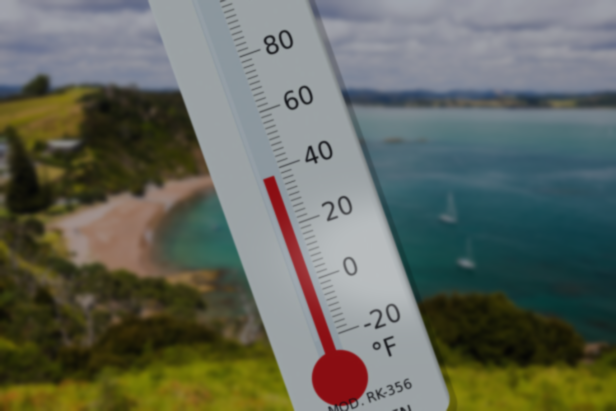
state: 38 °F
